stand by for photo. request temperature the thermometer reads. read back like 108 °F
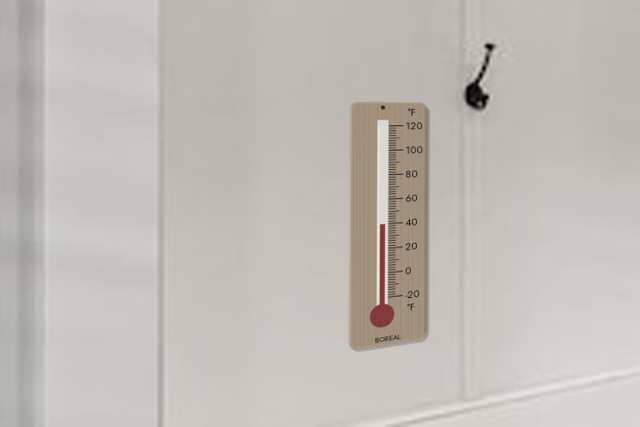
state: 40 °F
